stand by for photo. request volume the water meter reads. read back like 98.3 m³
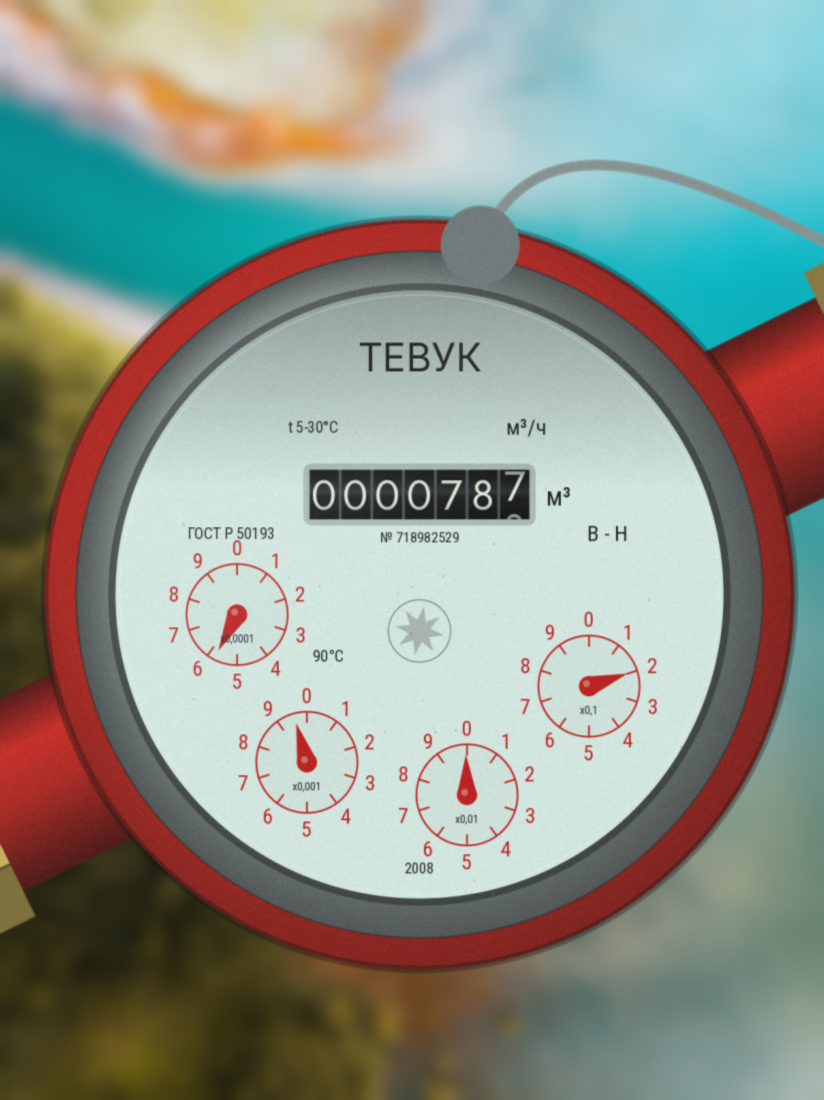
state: 787.1995 m³
